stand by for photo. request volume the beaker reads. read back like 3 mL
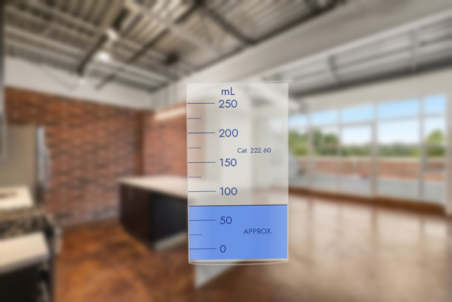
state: 75 mL
